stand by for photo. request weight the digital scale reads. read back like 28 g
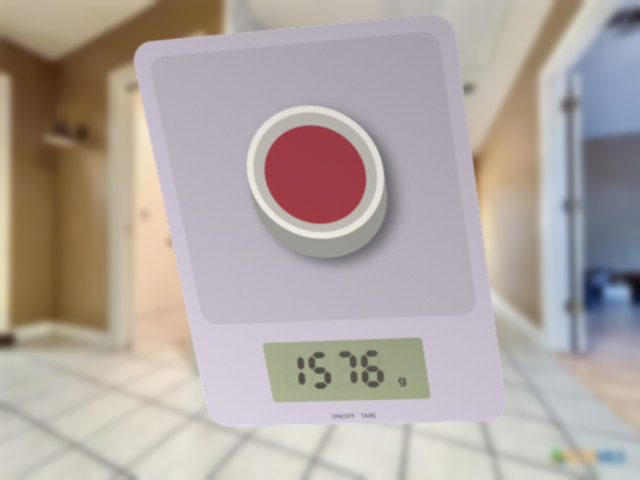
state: 1576 g
